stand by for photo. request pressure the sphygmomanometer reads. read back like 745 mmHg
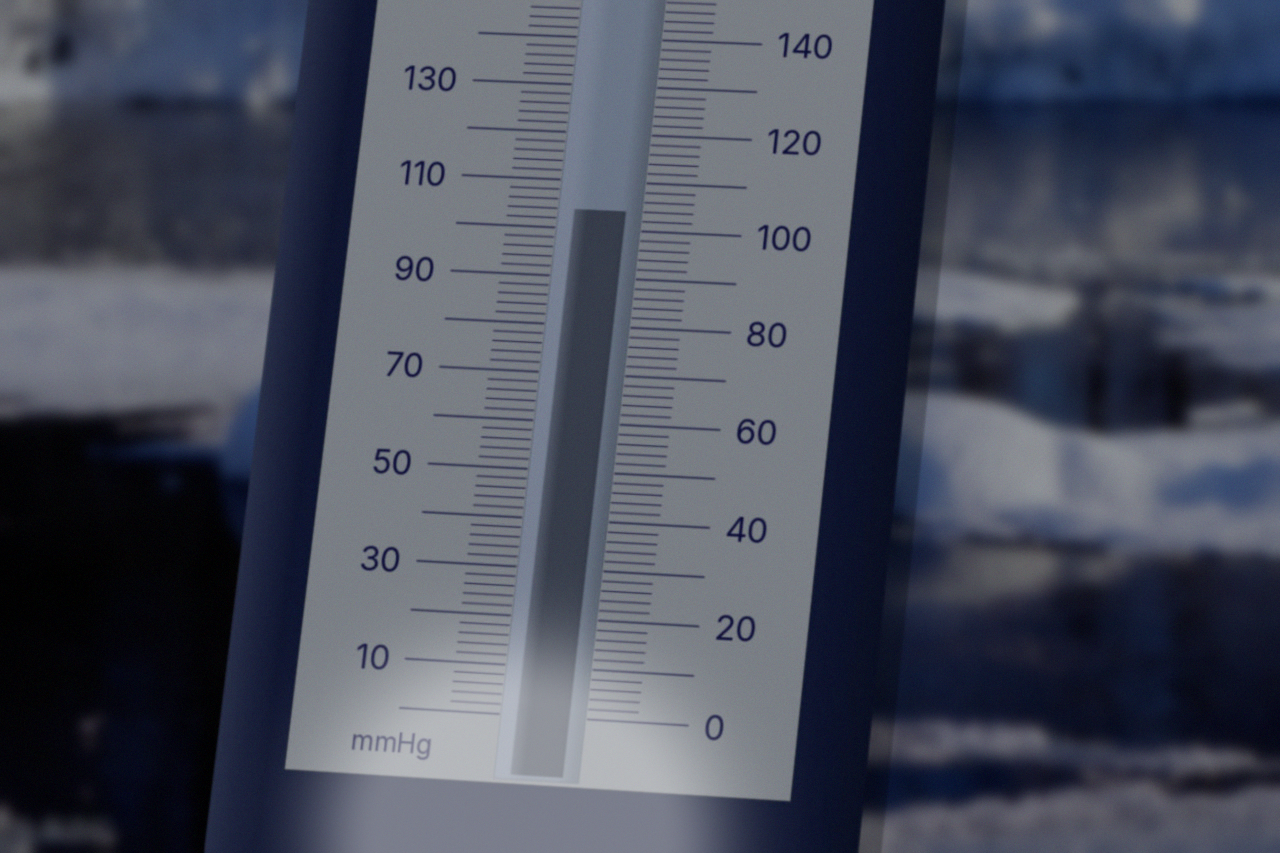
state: 104 mmHg
